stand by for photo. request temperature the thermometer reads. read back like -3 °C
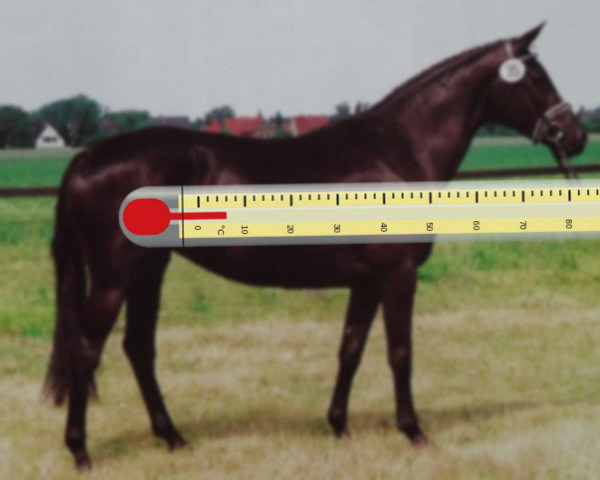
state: 6 °C
